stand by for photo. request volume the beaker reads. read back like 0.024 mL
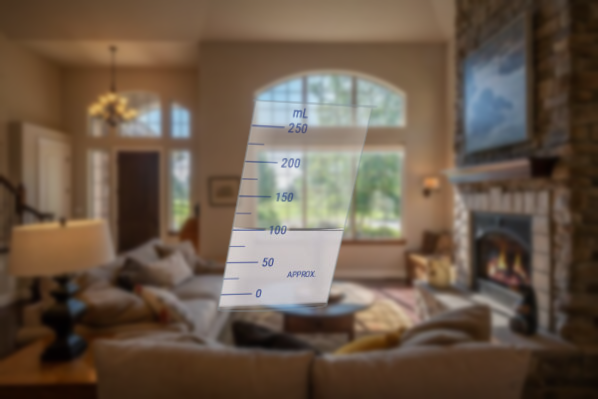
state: 100 mL
